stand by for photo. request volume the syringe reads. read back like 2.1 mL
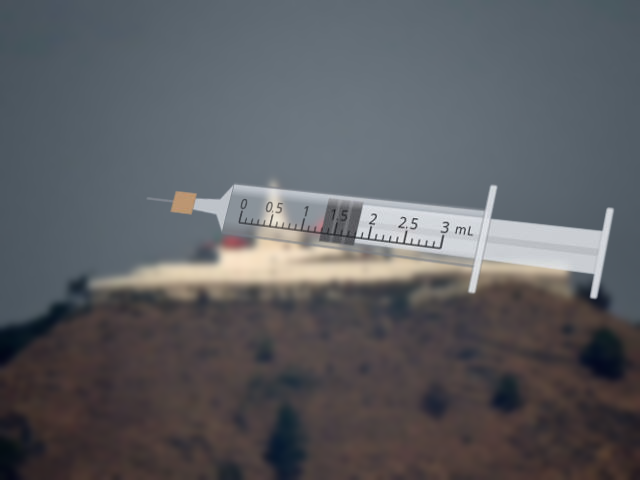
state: 1.3 mL
